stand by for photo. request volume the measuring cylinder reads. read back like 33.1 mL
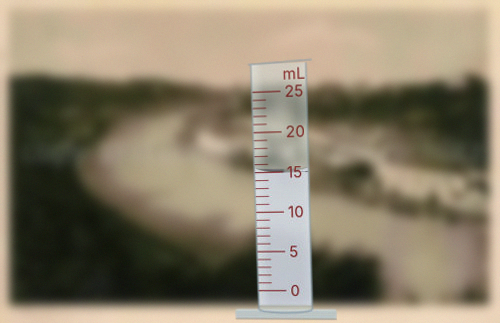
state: 15 mL
